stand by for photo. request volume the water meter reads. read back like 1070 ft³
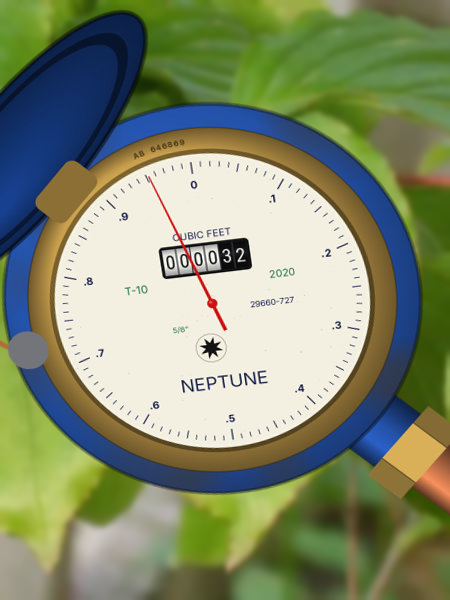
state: 31.95 ft³
